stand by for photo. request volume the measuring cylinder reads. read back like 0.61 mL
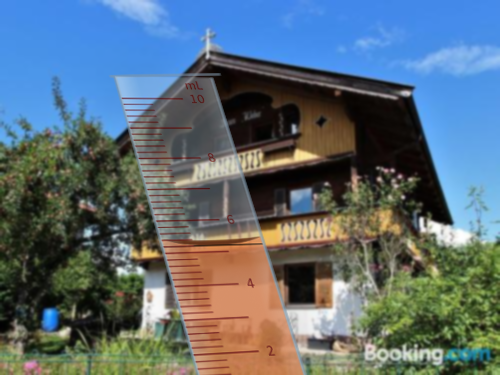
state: 5.2 mL
